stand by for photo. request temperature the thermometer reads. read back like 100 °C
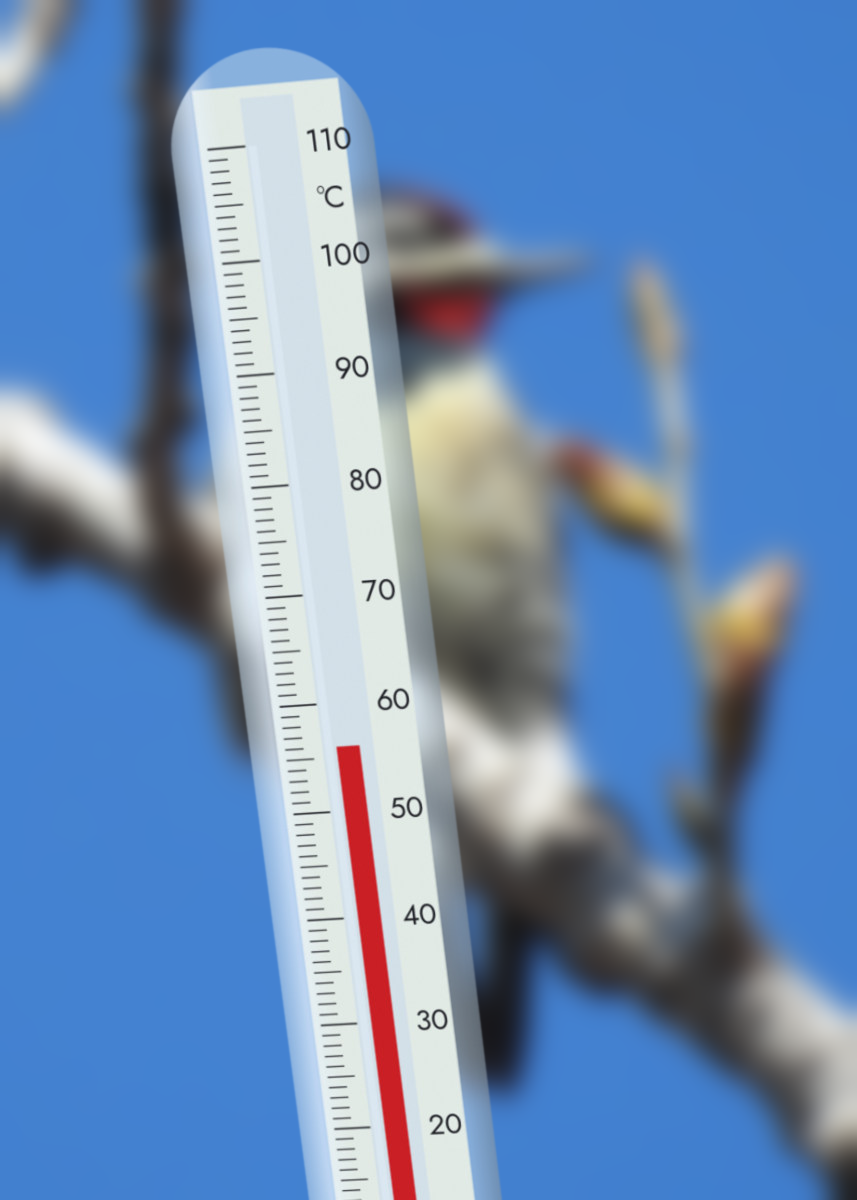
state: 56 °C
